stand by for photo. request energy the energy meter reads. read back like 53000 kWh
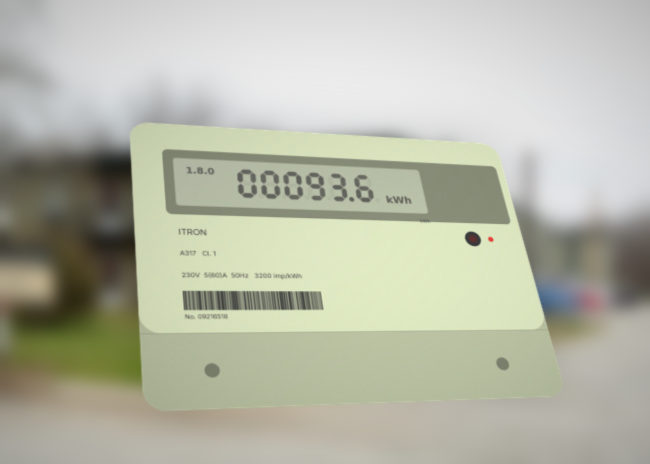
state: 93.6 kWh
